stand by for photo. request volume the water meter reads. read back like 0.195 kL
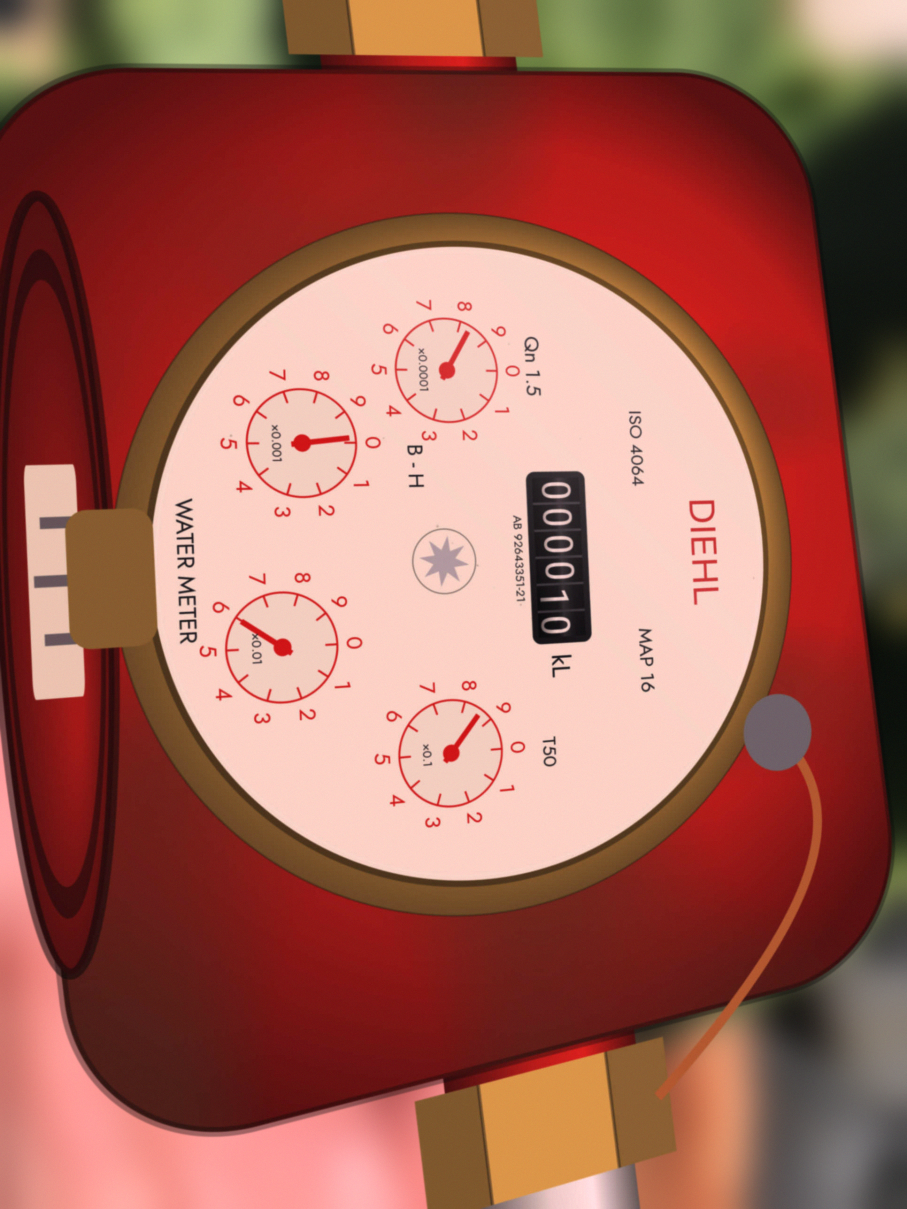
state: 9.8598 kL
